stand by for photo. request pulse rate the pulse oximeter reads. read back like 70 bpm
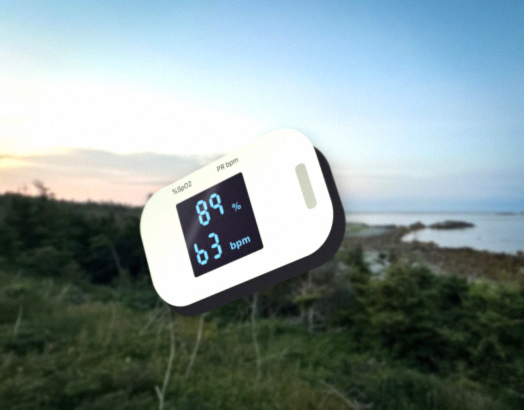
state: 63 bpm
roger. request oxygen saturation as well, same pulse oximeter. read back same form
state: 89 %
